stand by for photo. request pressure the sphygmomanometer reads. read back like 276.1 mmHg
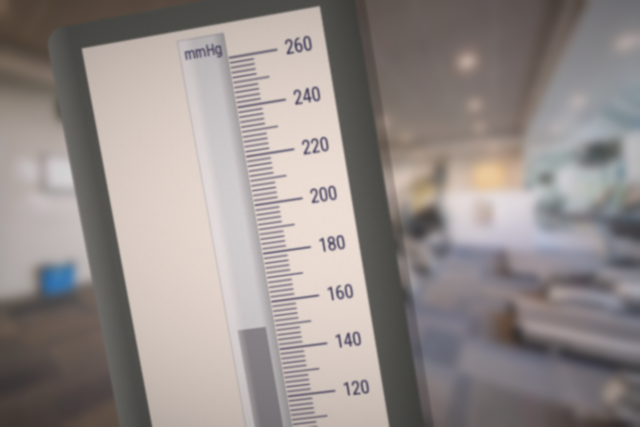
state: 150 mmHg
